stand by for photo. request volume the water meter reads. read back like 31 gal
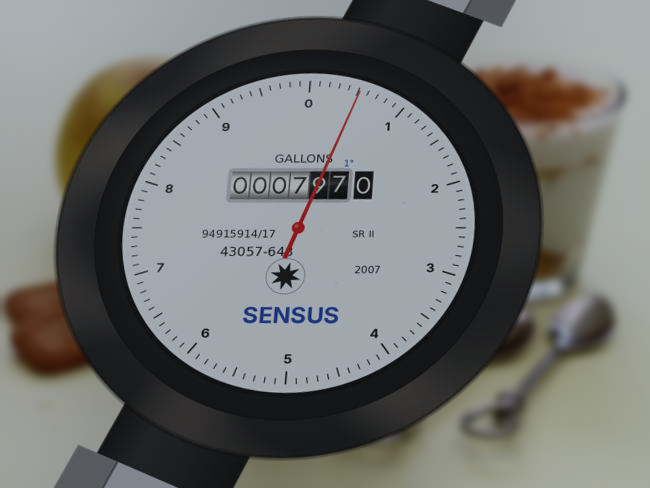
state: 7970.5 gal
